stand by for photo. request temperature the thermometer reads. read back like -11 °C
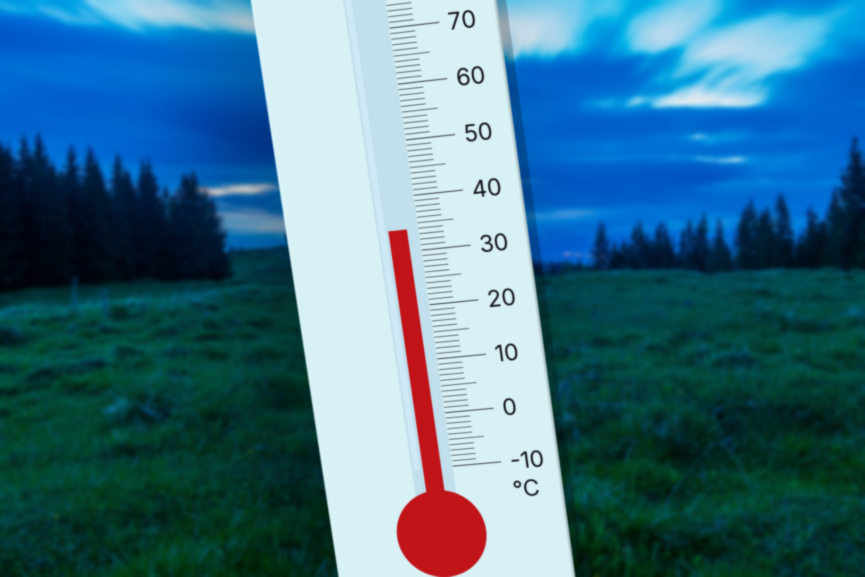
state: 34 °C
